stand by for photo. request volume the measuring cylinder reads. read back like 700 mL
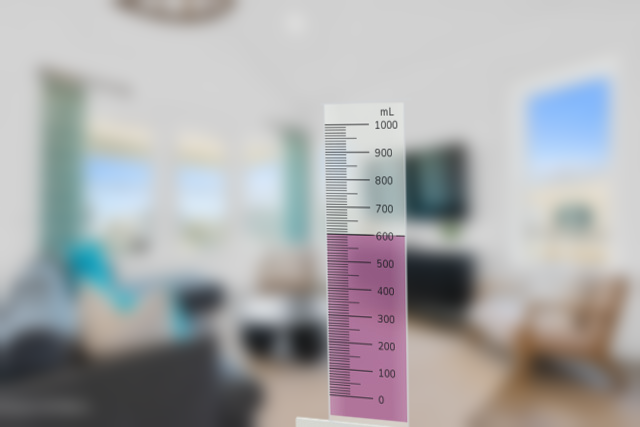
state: 600 mL
